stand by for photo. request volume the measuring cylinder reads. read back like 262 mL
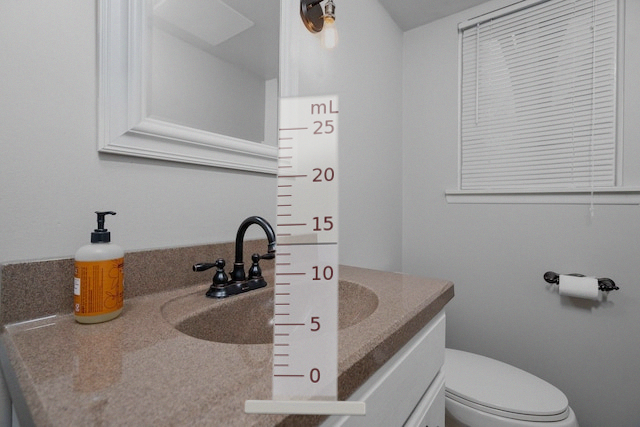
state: 13 mL
